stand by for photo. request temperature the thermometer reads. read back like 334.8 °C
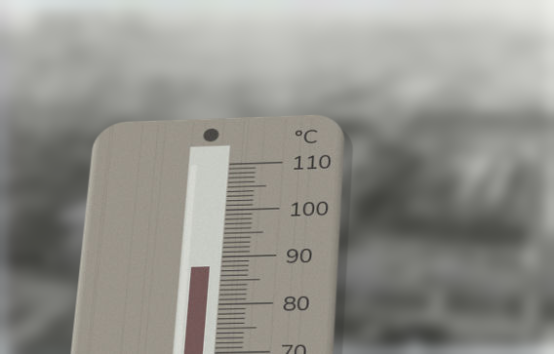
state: 88 °C
